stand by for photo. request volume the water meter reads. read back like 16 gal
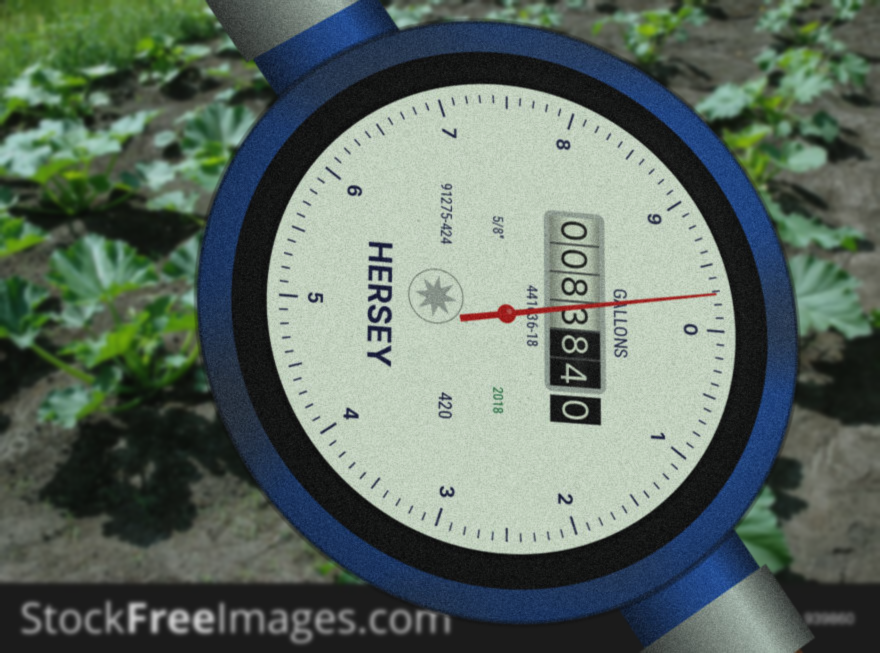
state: 83839.7 gal
